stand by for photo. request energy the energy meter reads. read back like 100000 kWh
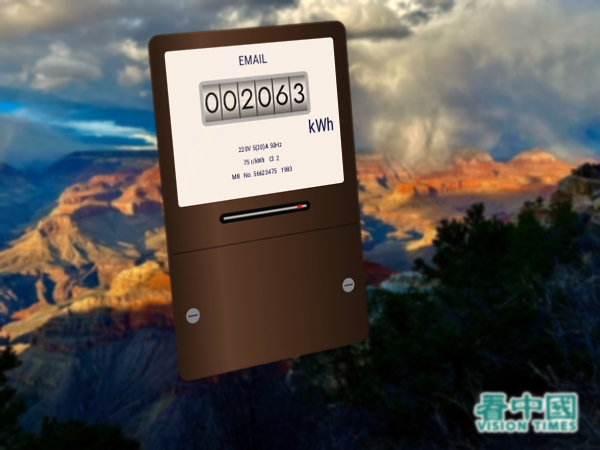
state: 2063 kWh
